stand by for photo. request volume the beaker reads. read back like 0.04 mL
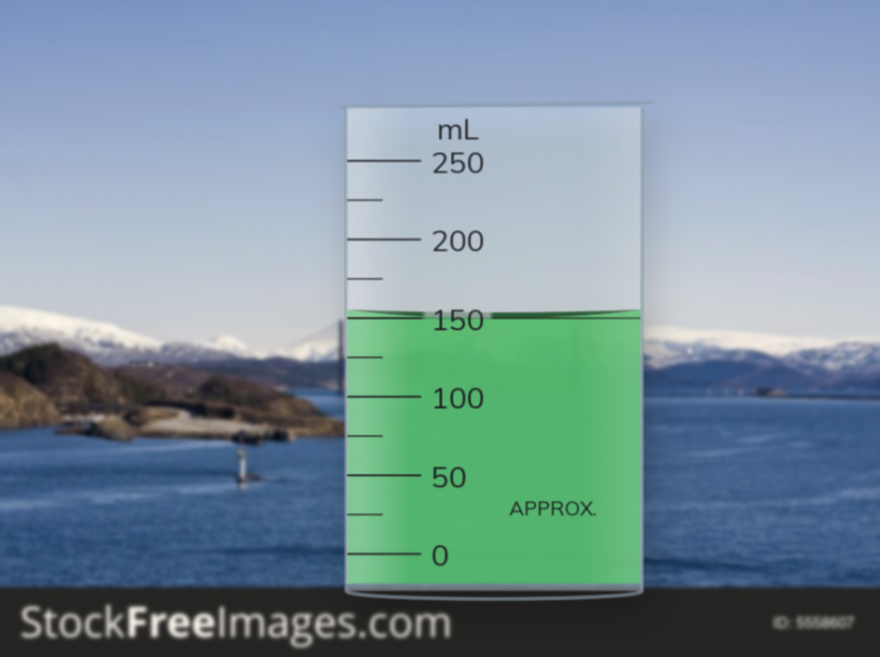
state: 150 mL
